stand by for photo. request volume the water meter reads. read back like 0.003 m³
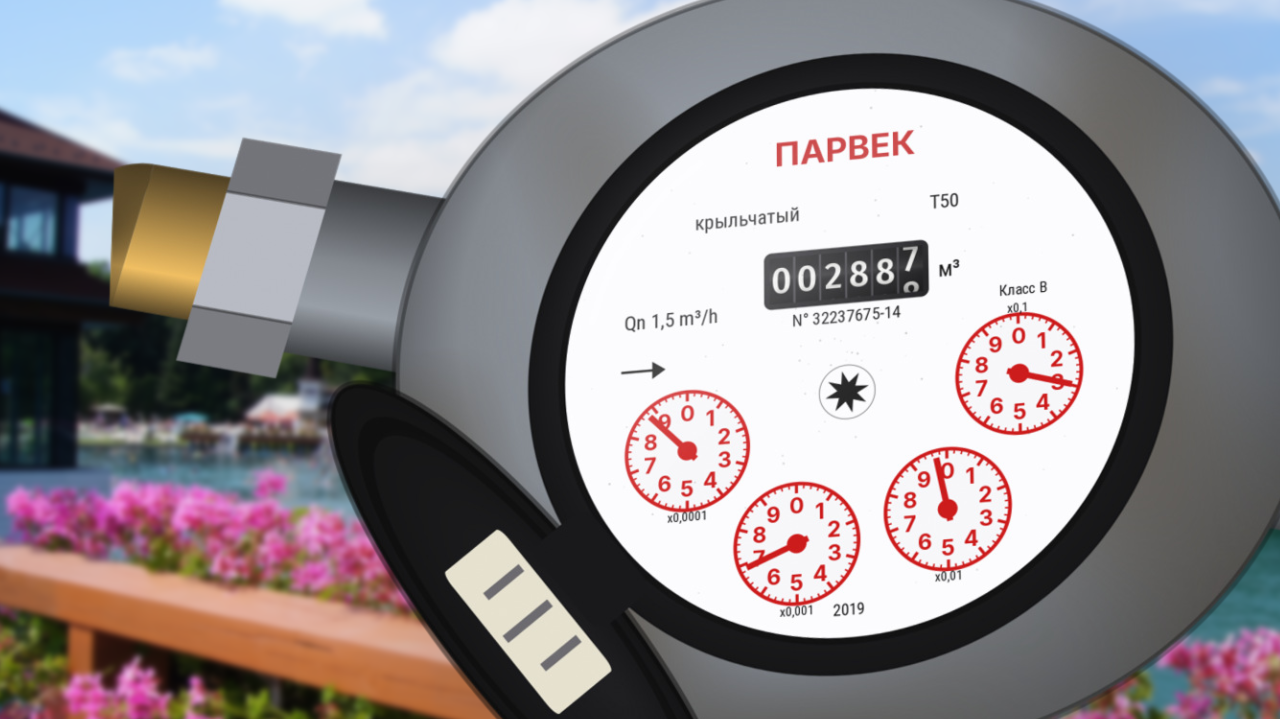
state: 2887.2968 m³
